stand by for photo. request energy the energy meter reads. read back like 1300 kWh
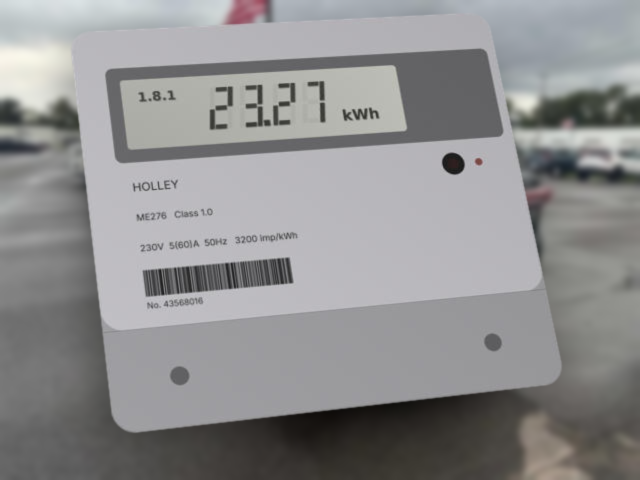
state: 23.27 kWh
